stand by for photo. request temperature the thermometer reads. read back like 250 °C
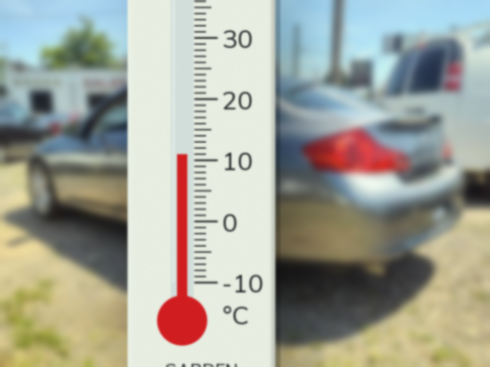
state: 11 °C
